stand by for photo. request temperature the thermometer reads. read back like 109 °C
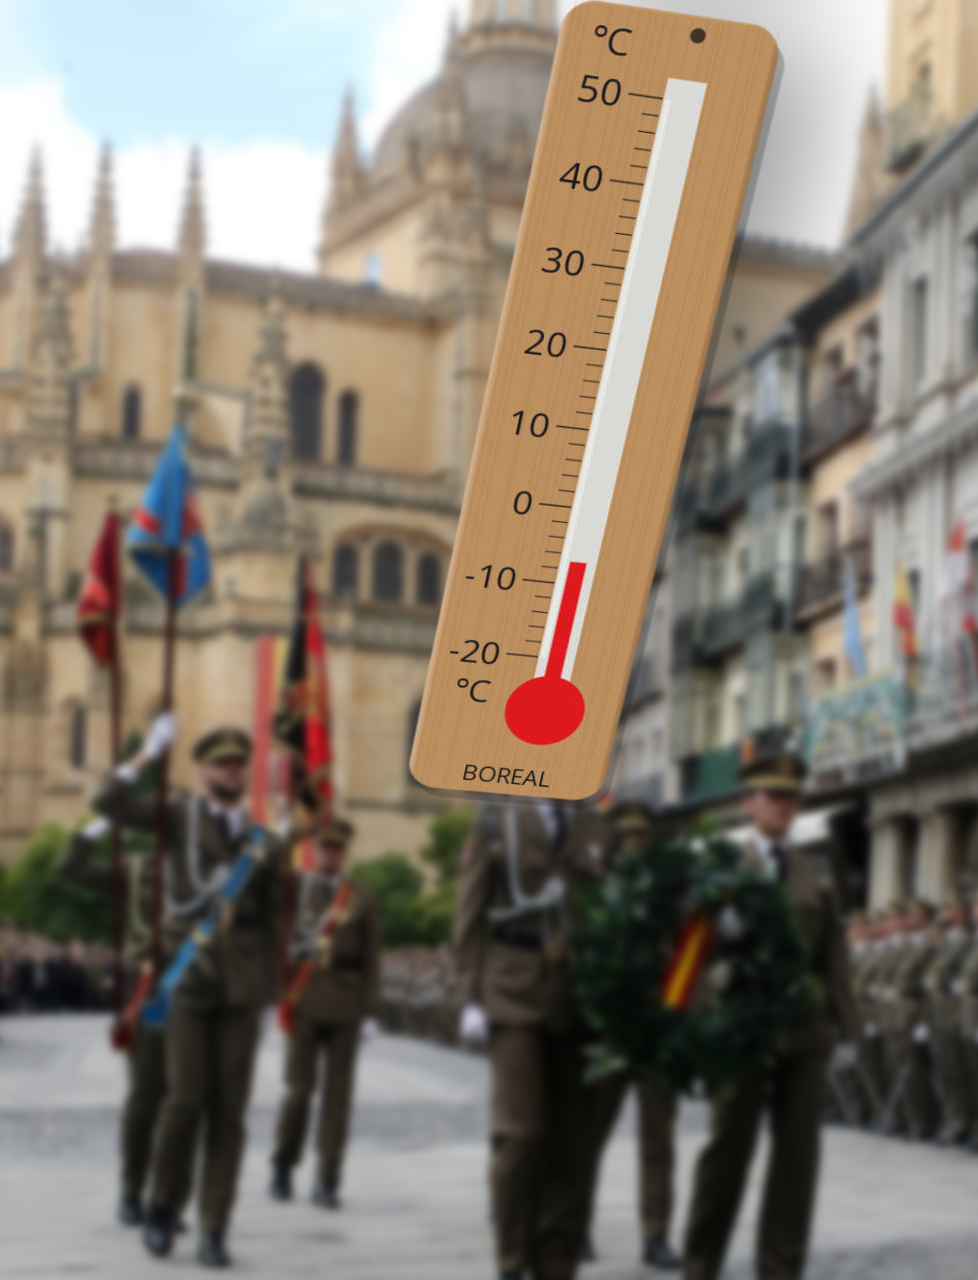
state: -7 °C
